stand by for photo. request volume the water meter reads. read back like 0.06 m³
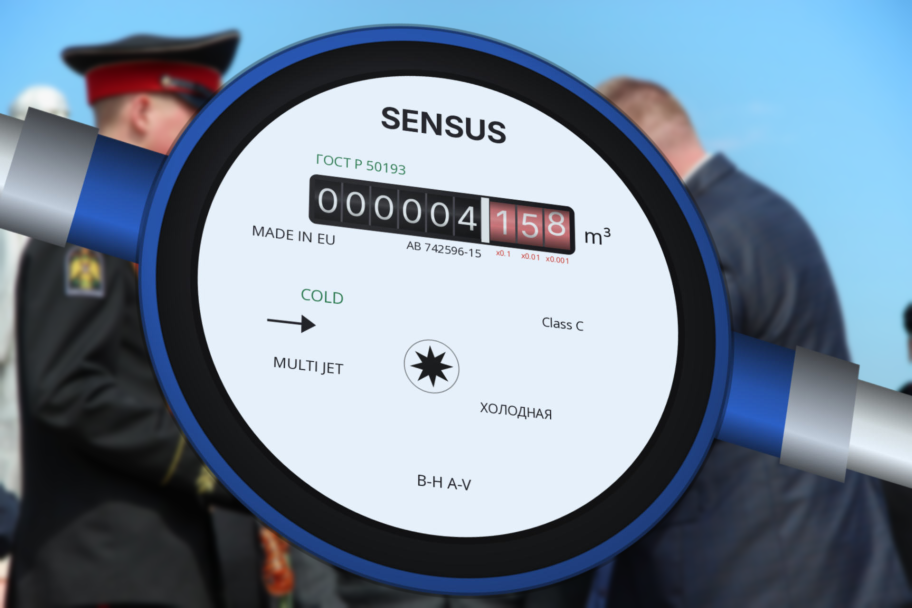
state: 4.158 m³
